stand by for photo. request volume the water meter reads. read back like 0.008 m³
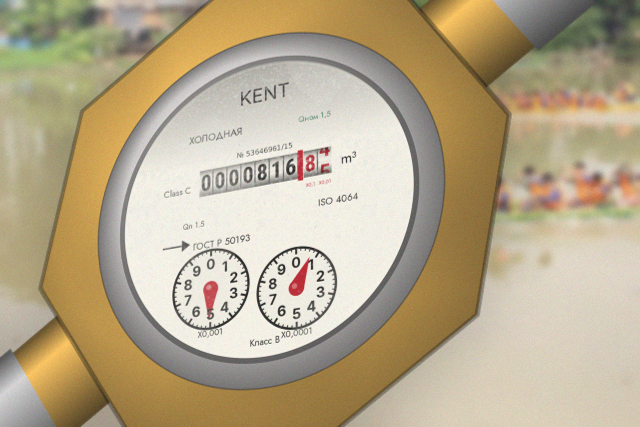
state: 816.8450 m³
